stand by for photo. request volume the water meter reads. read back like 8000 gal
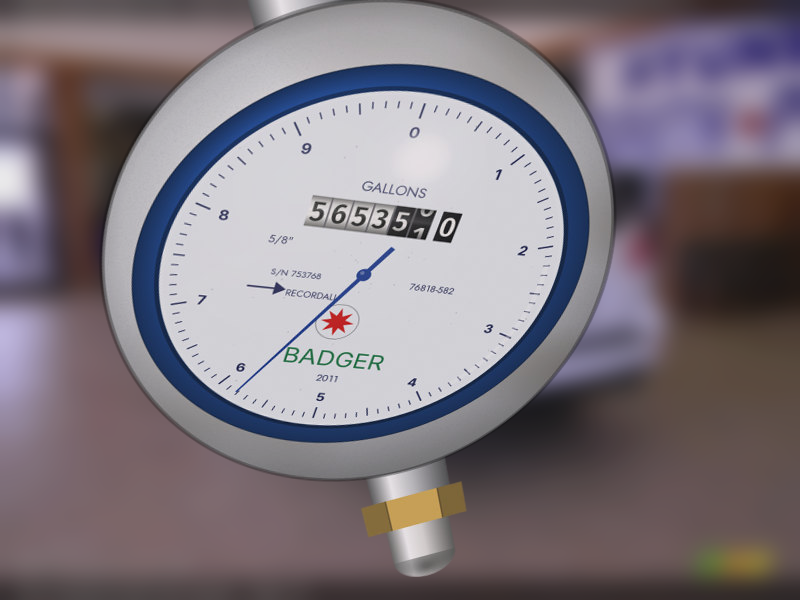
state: 5653505.8 gal
